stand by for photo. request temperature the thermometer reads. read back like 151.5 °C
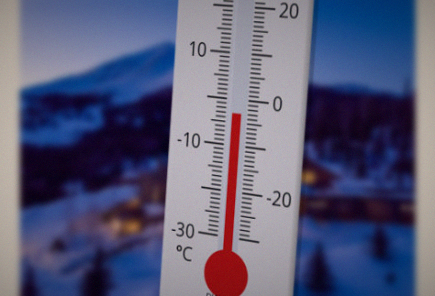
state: -3 °C
